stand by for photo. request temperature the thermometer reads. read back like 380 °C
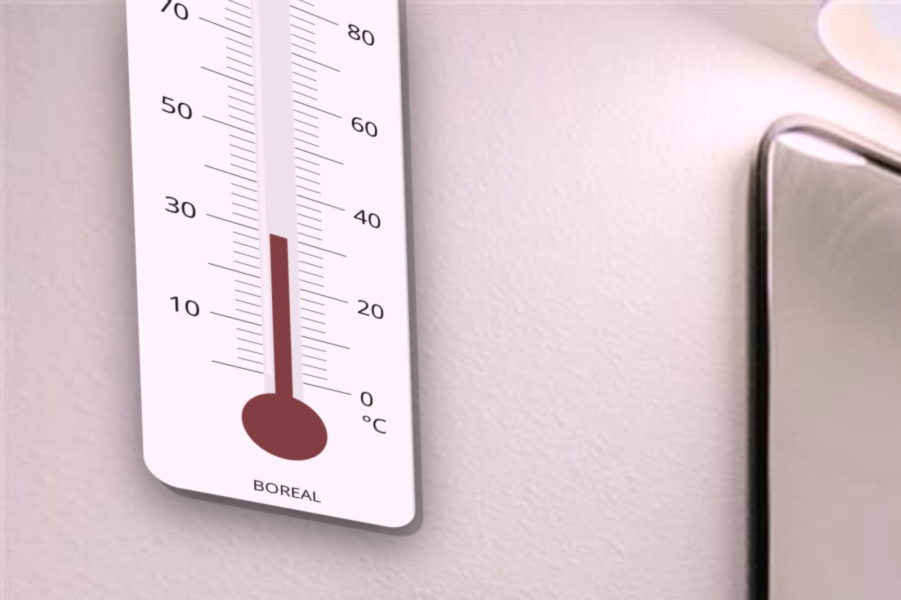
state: 30 °C
